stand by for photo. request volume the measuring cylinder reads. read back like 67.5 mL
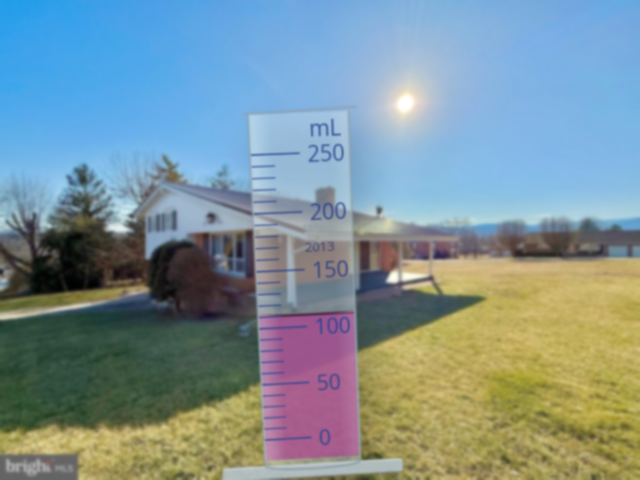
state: 110 mL
